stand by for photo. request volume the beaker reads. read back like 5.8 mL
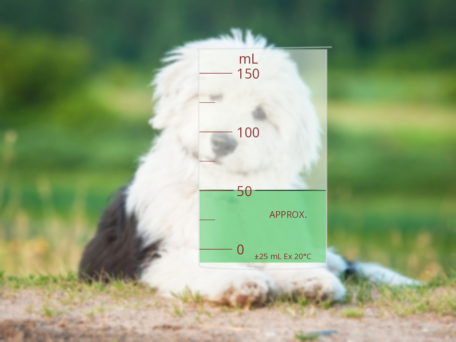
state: 50 mL
